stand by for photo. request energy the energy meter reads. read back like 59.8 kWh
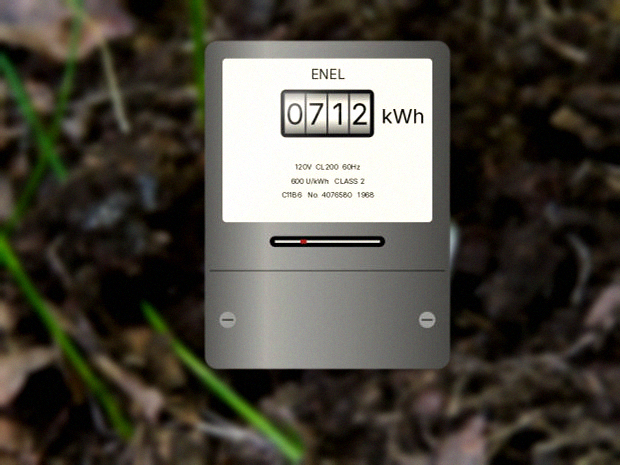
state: 712 kWh
